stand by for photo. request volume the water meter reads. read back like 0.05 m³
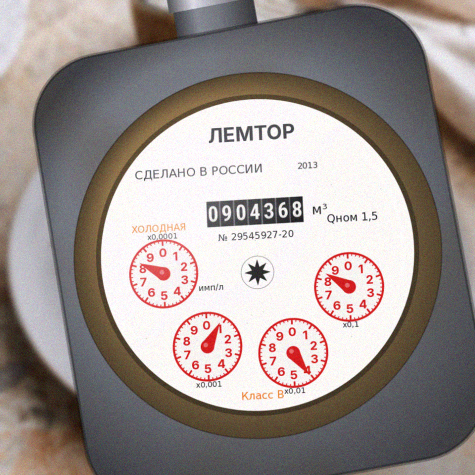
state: 904368.8408 m³
